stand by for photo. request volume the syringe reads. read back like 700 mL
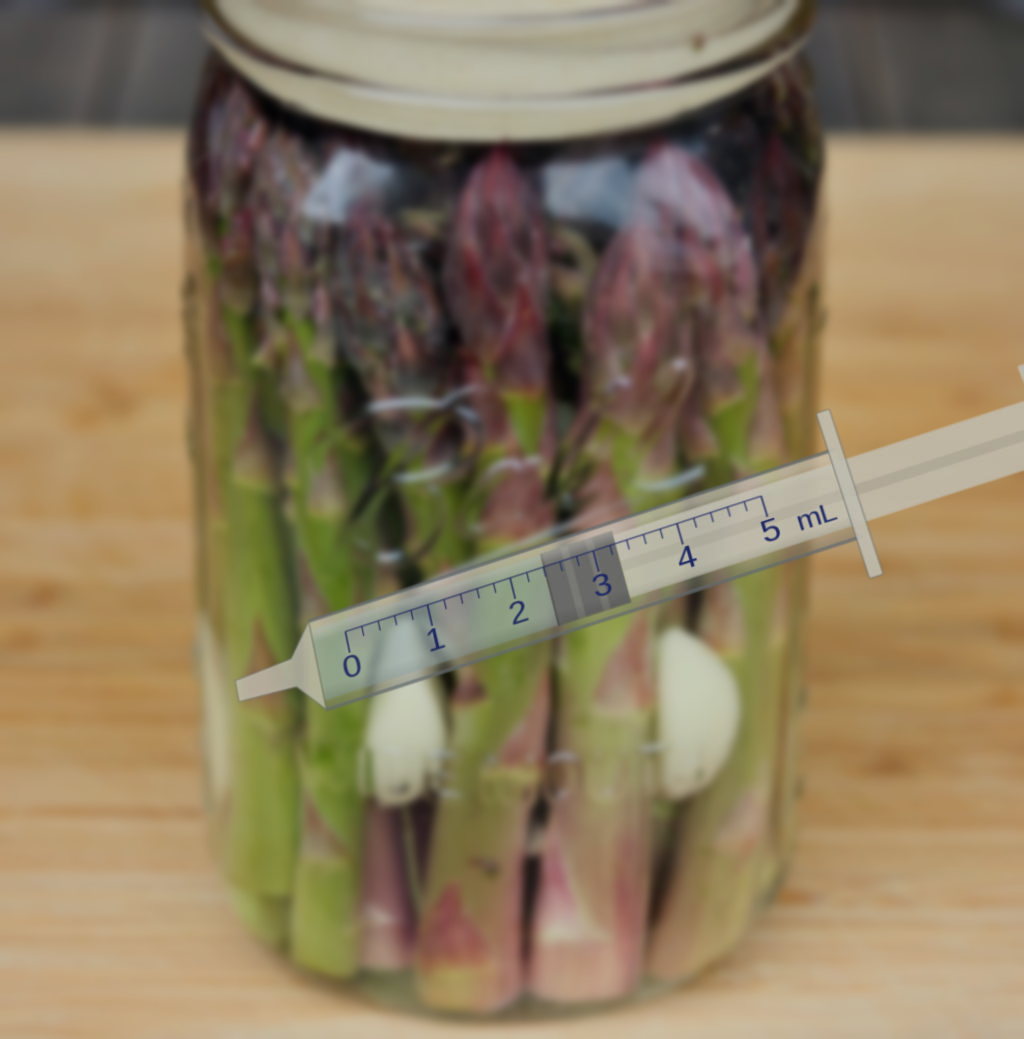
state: 2.4 mL
